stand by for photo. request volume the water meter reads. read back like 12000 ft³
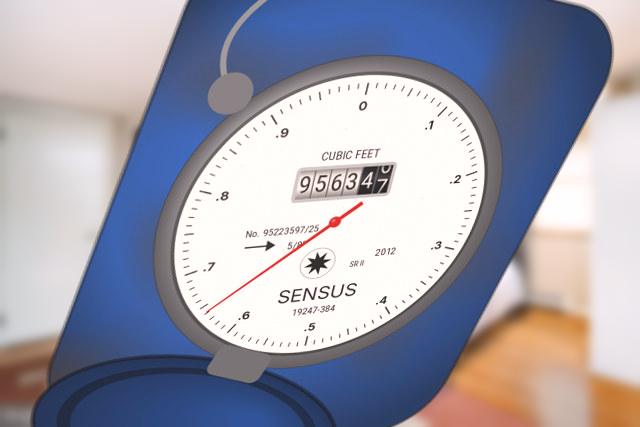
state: 956346.64 ft³
